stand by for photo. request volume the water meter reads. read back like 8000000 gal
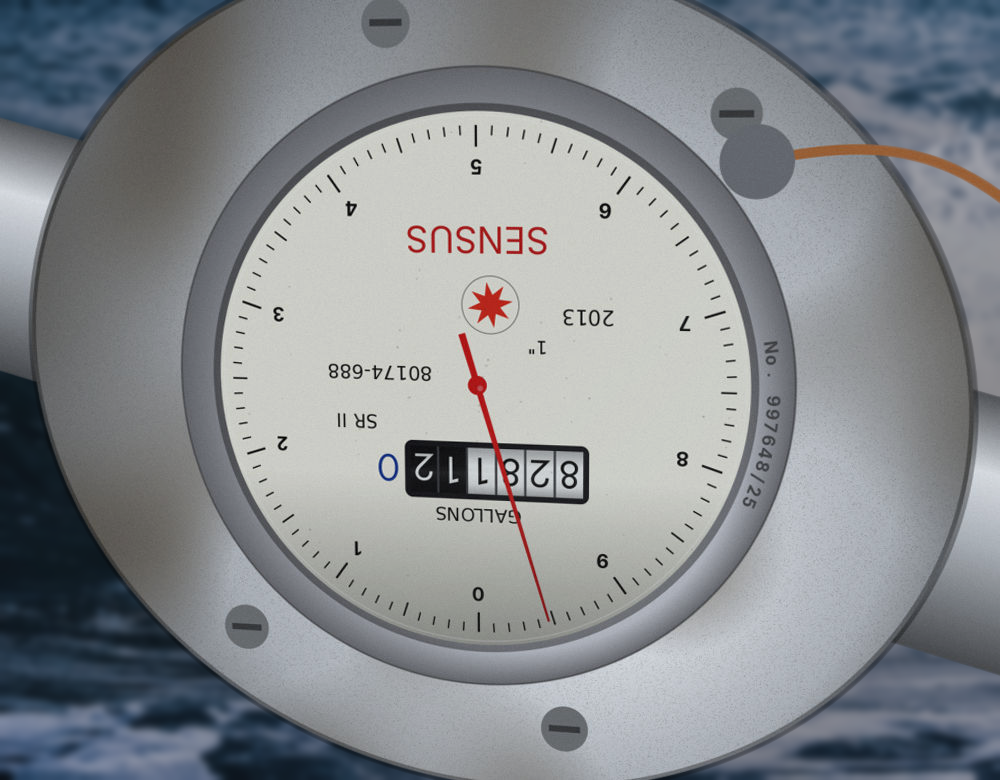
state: 8281119.5 gal
